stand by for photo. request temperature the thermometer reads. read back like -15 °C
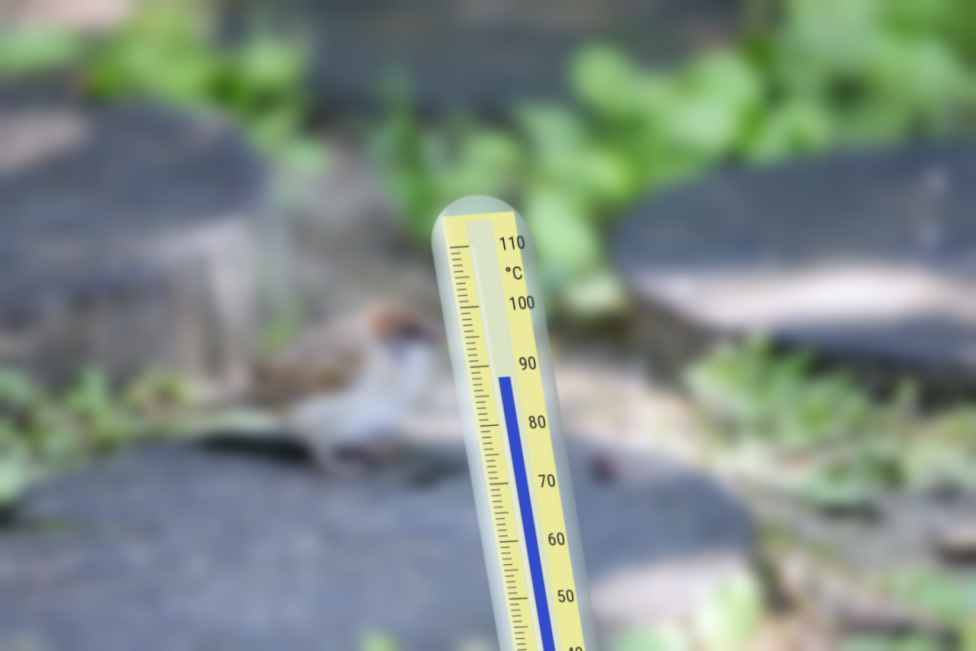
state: 88 °C
